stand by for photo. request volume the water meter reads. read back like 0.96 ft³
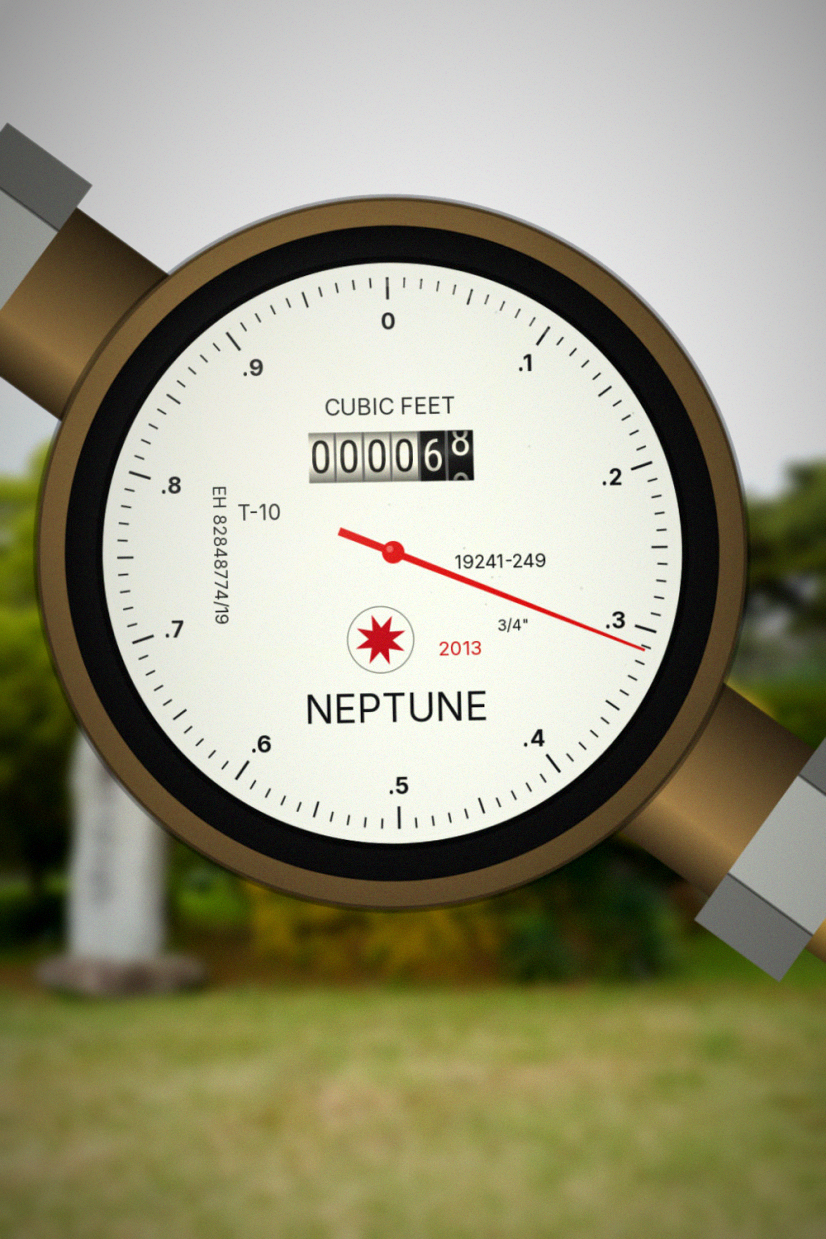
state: 68.31 ft³
